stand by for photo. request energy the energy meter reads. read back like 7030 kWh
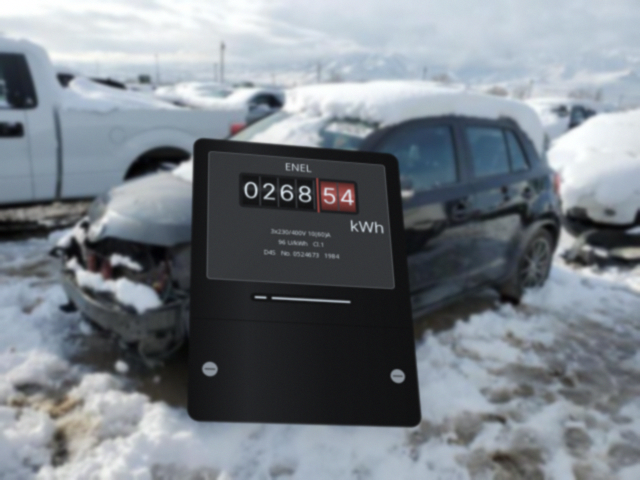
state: 268.54 kWh
